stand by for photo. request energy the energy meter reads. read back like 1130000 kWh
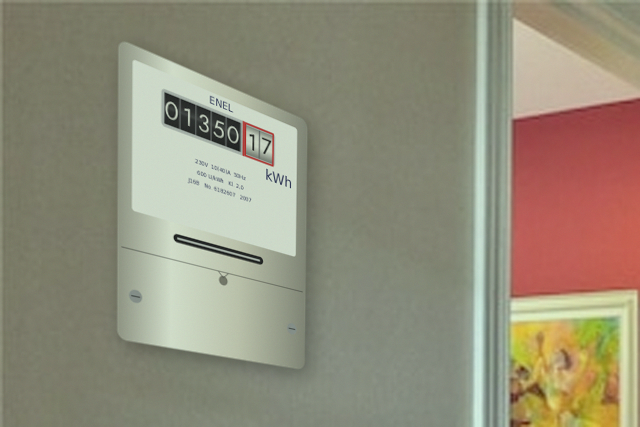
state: 1350.17 kWh
